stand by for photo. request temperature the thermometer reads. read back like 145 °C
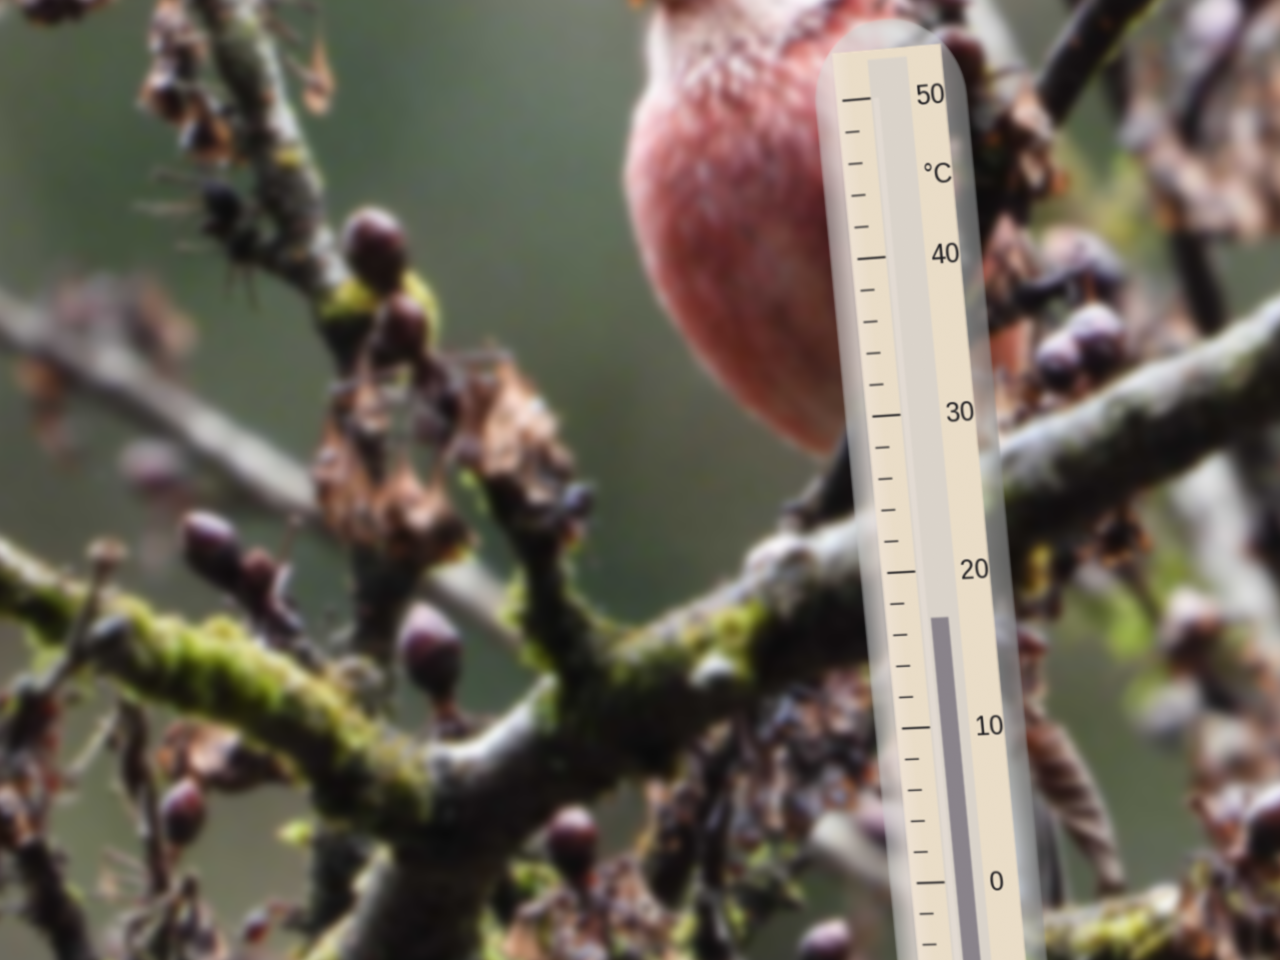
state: 17 °C
